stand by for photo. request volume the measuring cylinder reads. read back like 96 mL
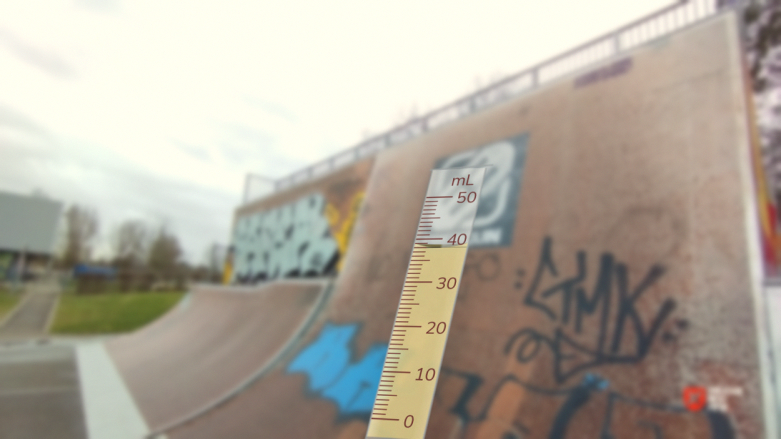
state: 38 mL
